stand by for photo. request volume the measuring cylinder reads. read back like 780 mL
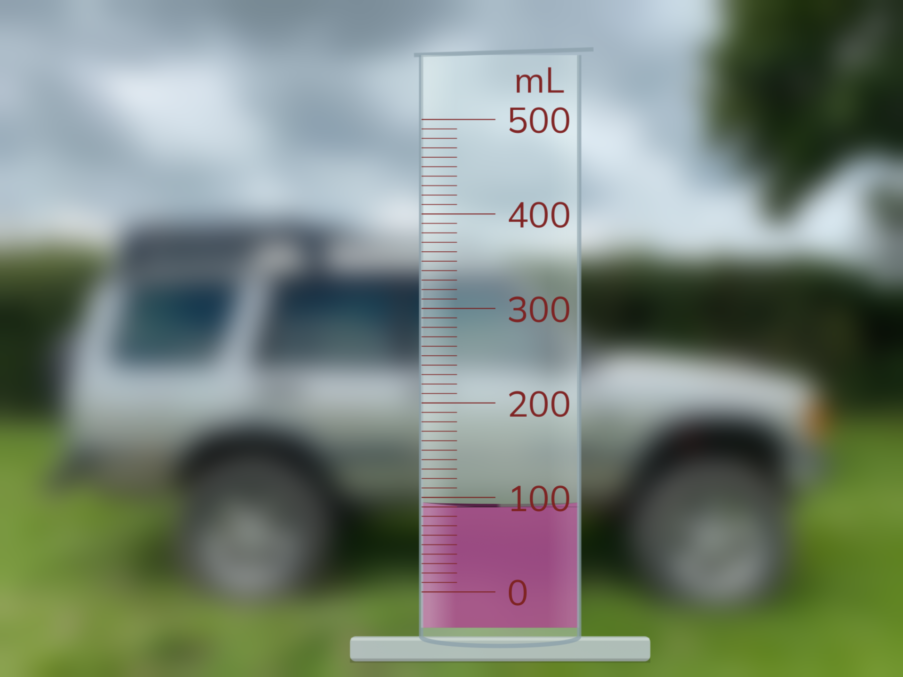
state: 90 mL
